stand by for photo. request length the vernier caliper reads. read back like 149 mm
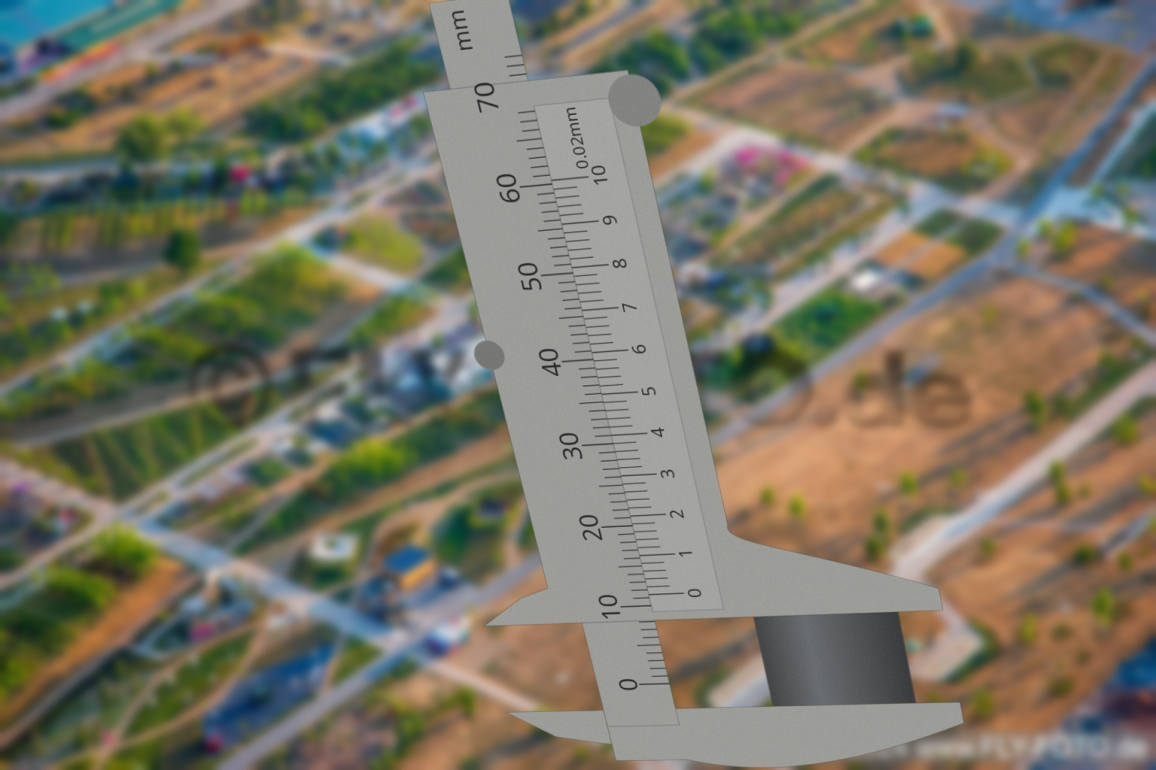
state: 11.4 mm
